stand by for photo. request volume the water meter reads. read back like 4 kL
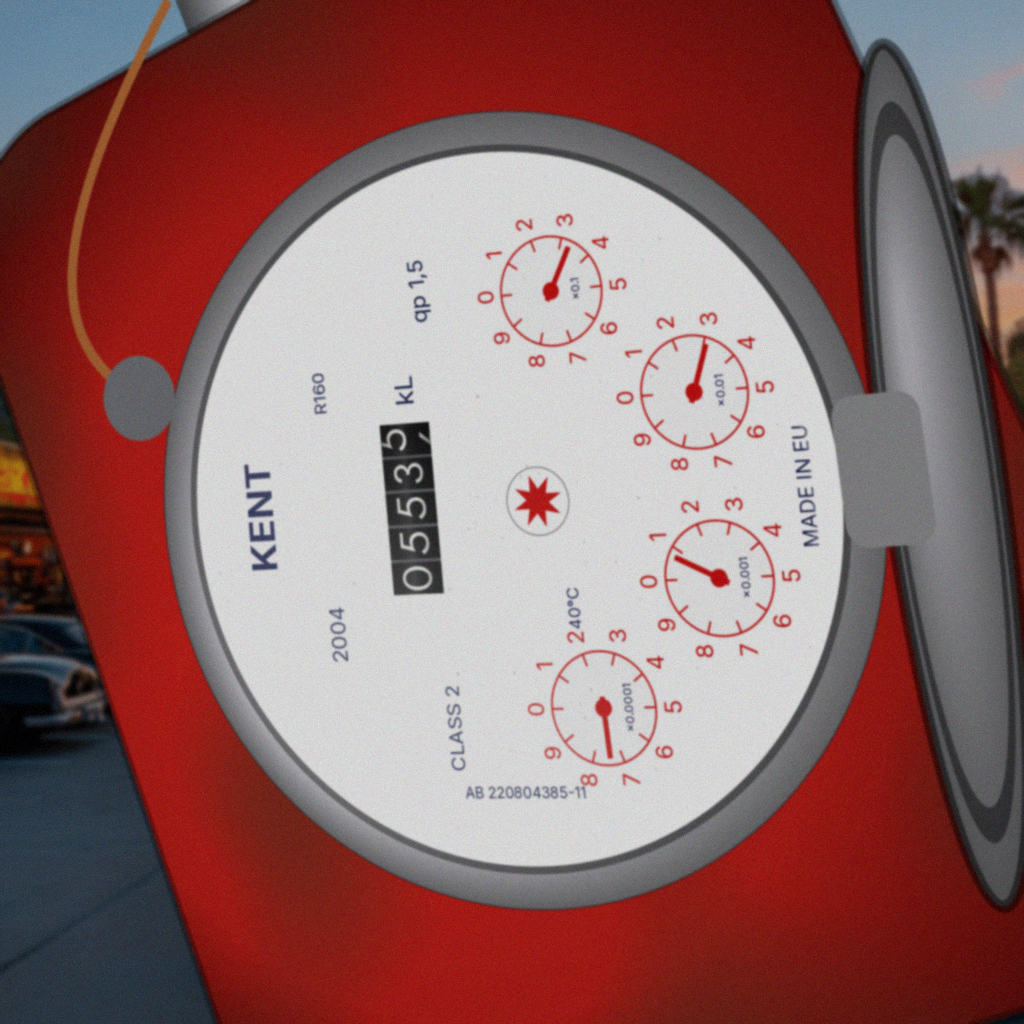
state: 5535.3307 kL
